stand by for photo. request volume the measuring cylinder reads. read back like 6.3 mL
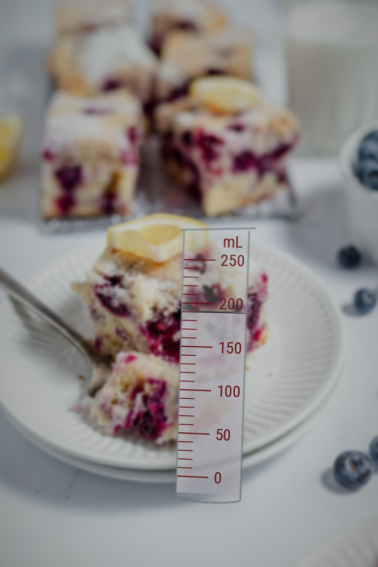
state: 190 mL
